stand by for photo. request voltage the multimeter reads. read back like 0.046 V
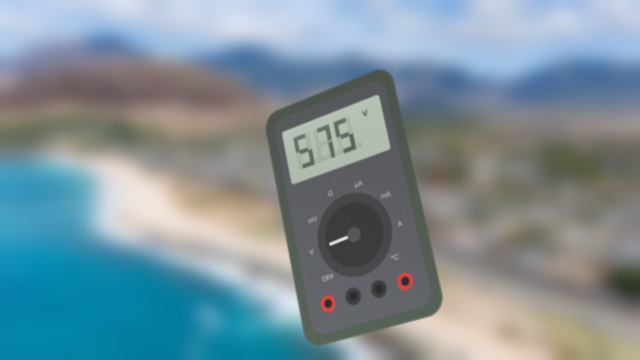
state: 575 V
